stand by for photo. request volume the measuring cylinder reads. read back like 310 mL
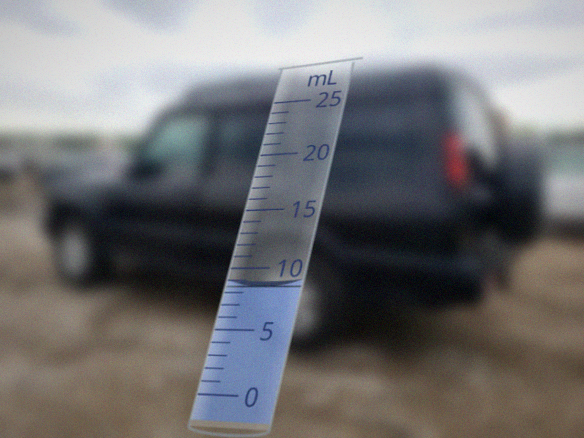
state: 8.5 mL
